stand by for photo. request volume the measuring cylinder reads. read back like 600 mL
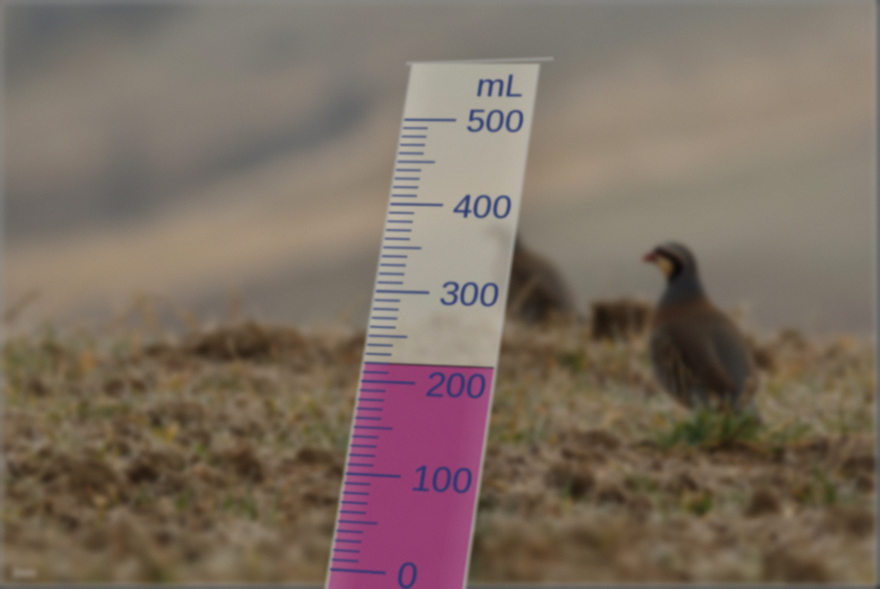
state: 220 mL
